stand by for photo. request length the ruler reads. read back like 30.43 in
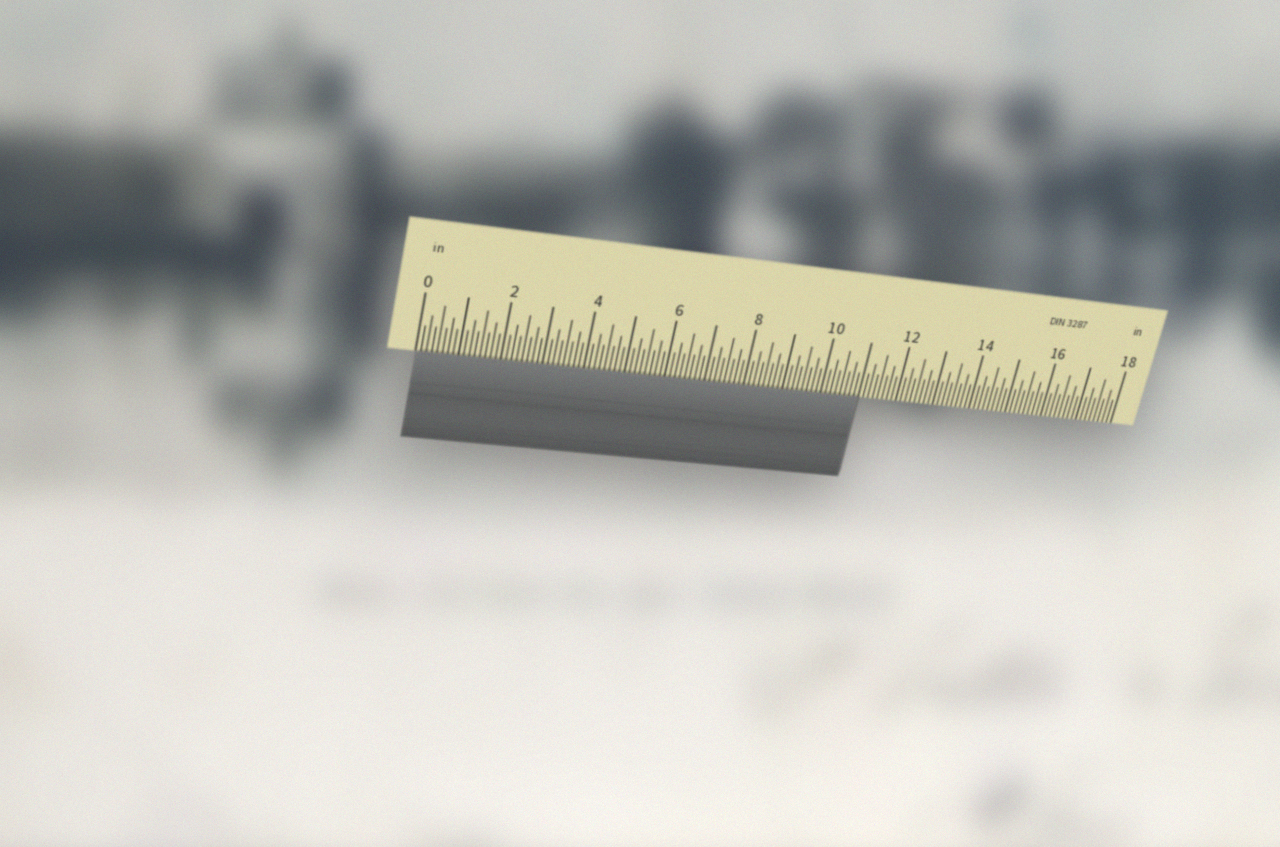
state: 11 in
